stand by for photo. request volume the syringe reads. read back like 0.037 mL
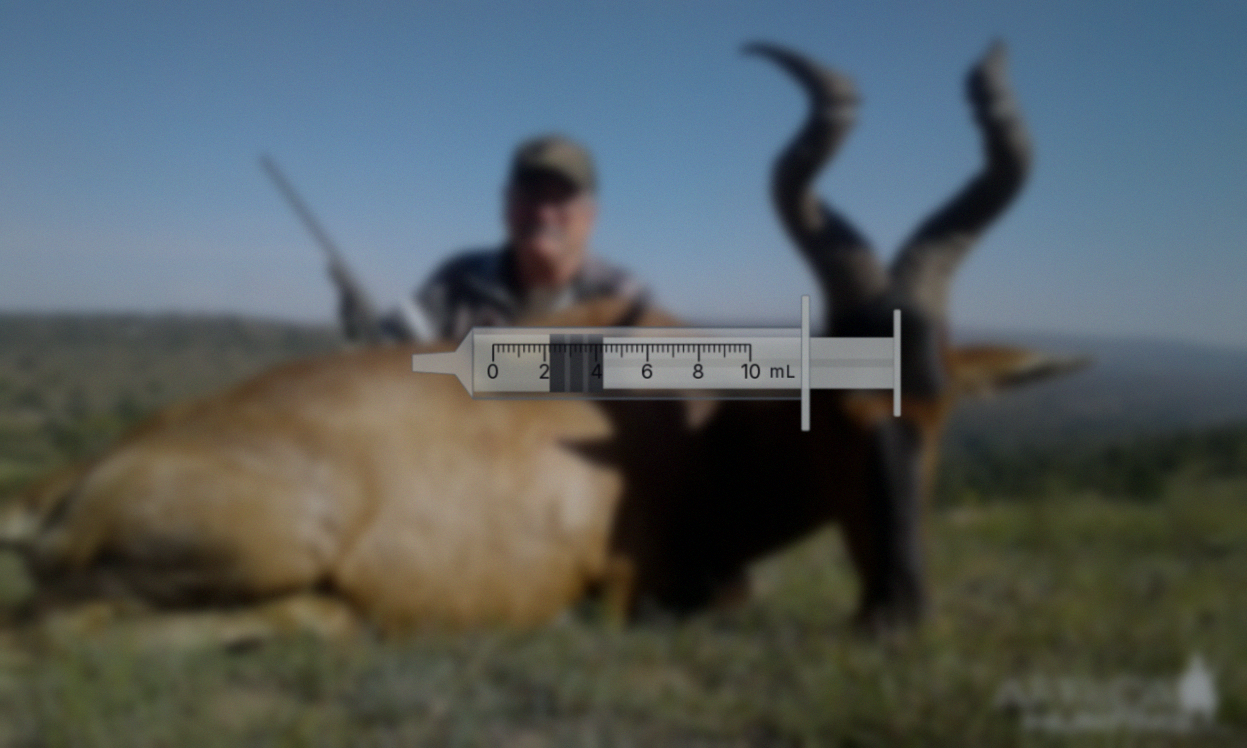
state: 2.2 mL
